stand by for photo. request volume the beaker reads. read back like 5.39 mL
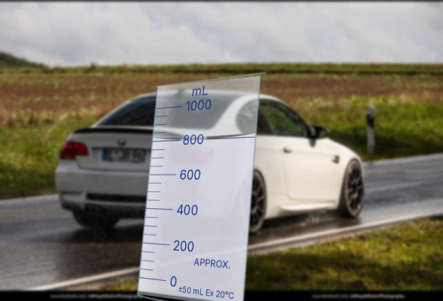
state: 800 mL
